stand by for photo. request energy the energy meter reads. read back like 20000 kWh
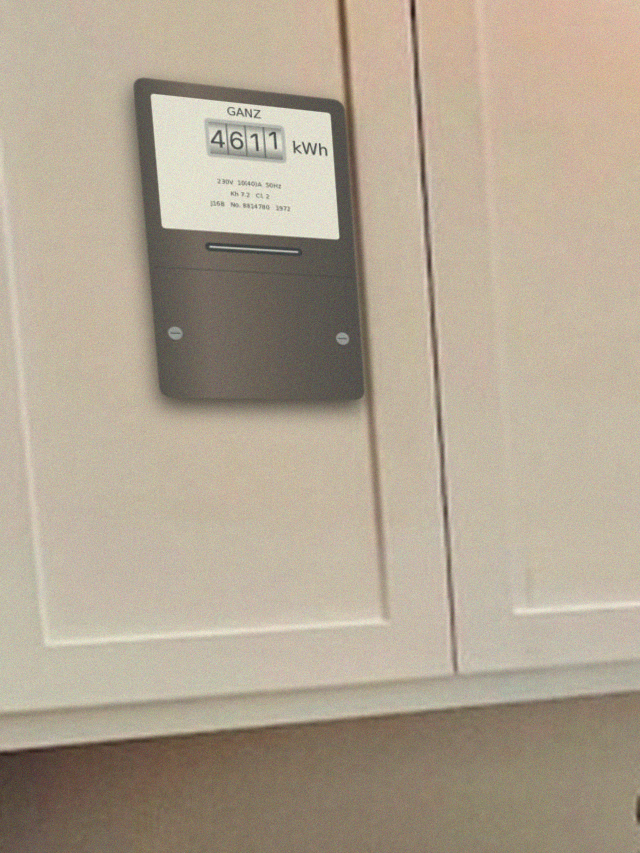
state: 4611 kWh
